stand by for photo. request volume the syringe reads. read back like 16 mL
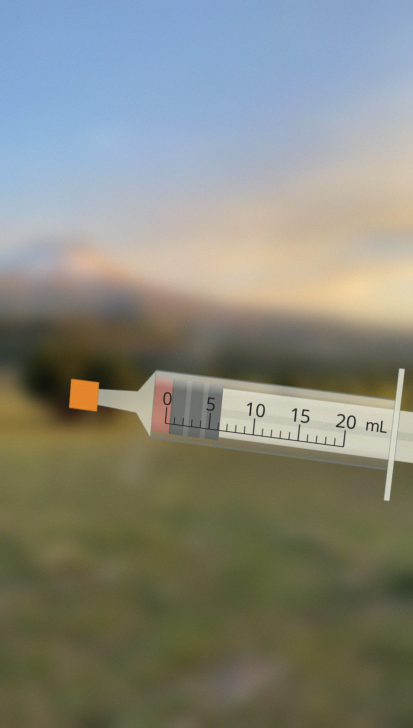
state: 0.5 mL
